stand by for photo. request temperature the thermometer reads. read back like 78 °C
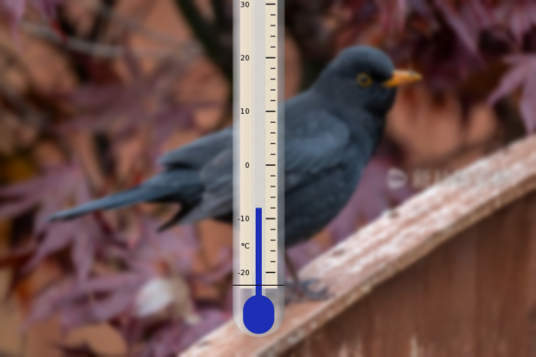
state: -8 °C
